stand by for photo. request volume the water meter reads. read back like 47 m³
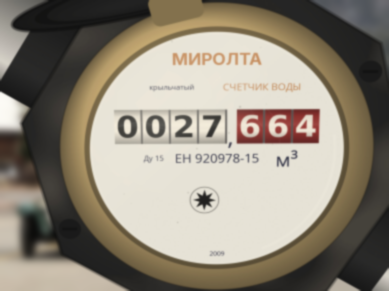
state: 27.664 m³
